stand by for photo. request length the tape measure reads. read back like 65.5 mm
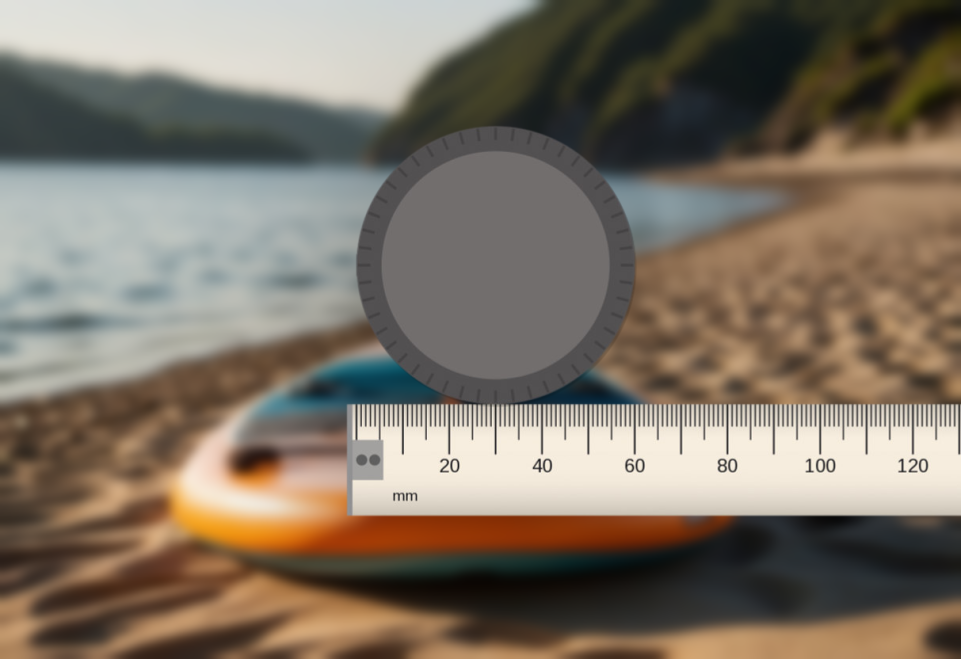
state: 60 mm
